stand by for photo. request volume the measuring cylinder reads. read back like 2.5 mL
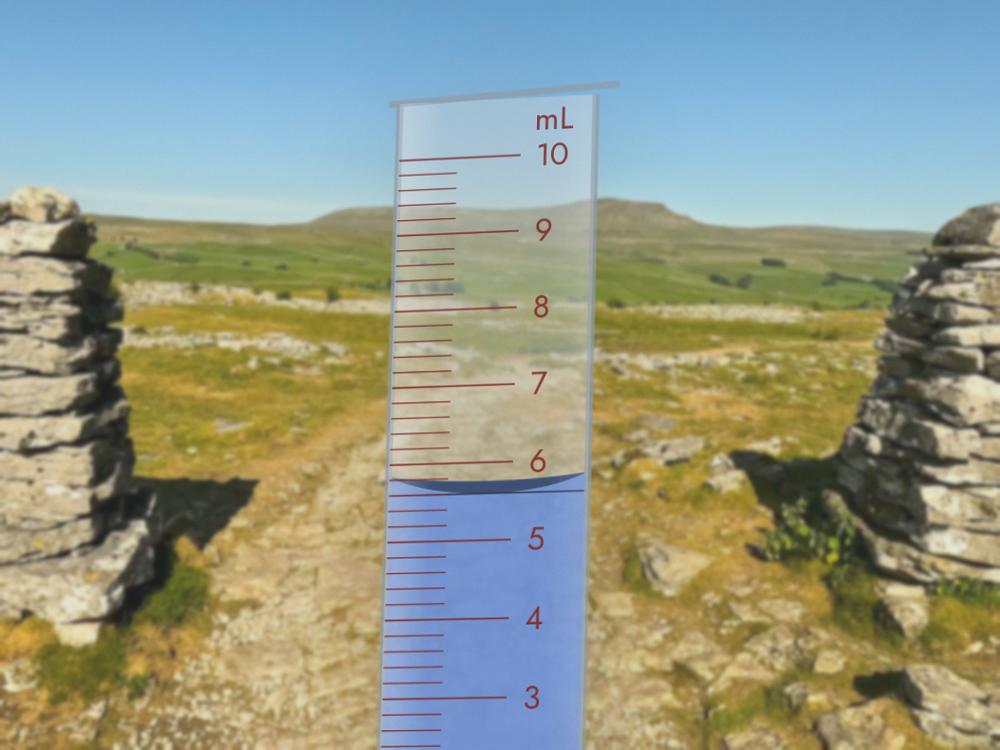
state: 5.6 mL
